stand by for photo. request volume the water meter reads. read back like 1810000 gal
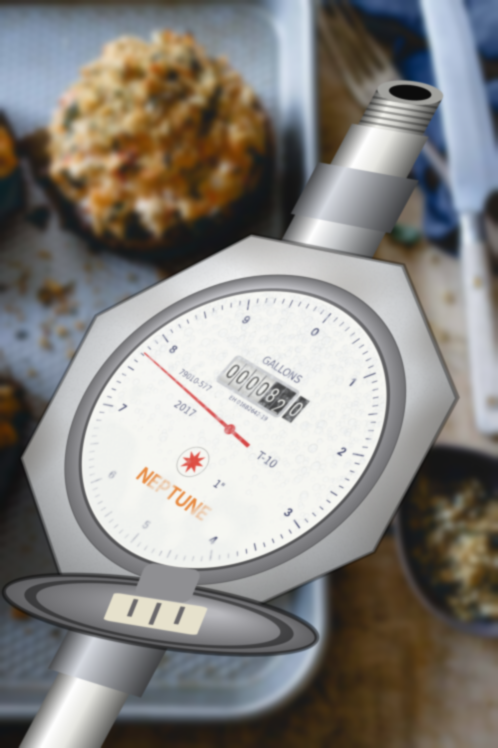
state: 817.7 gal
